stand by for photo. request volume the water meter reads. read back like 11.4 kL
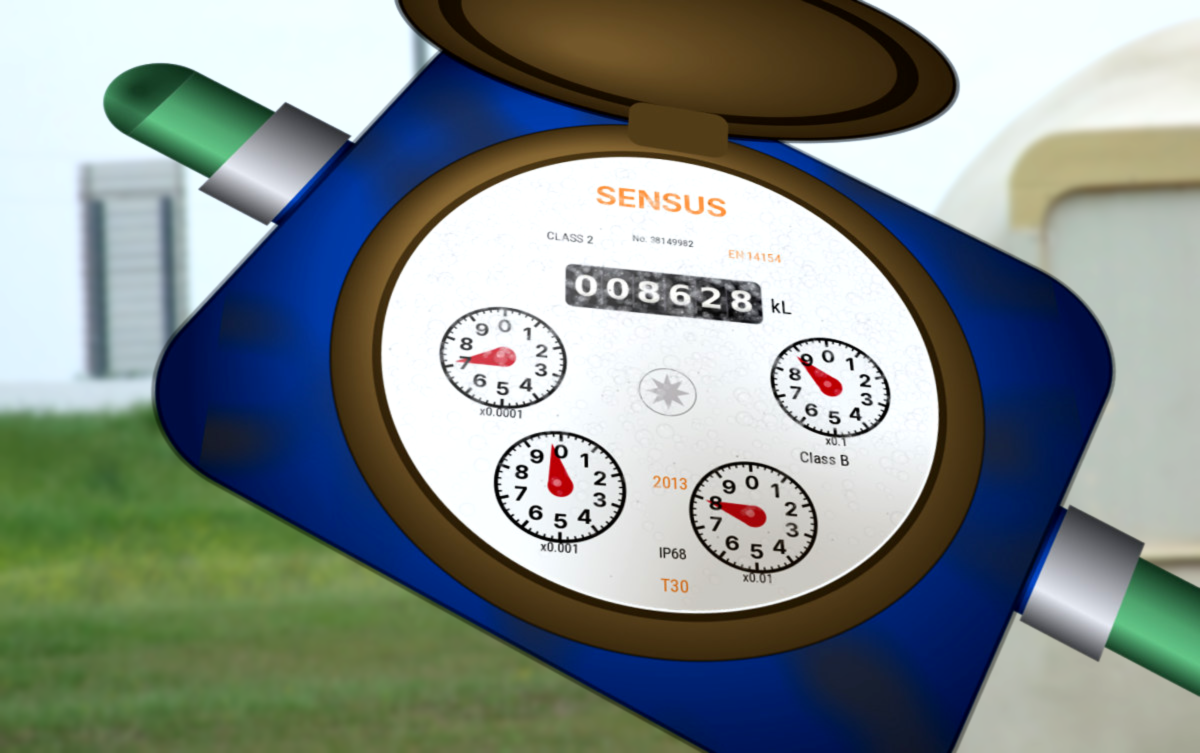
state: 8628.8797 kL
